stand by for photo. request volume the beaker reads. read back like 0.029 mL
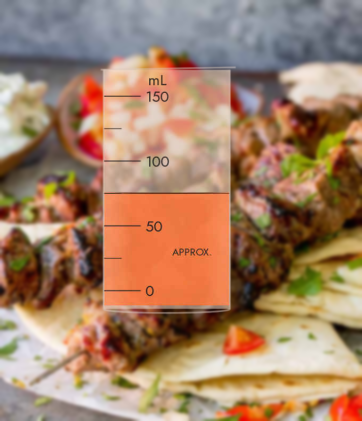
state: 75 mL
